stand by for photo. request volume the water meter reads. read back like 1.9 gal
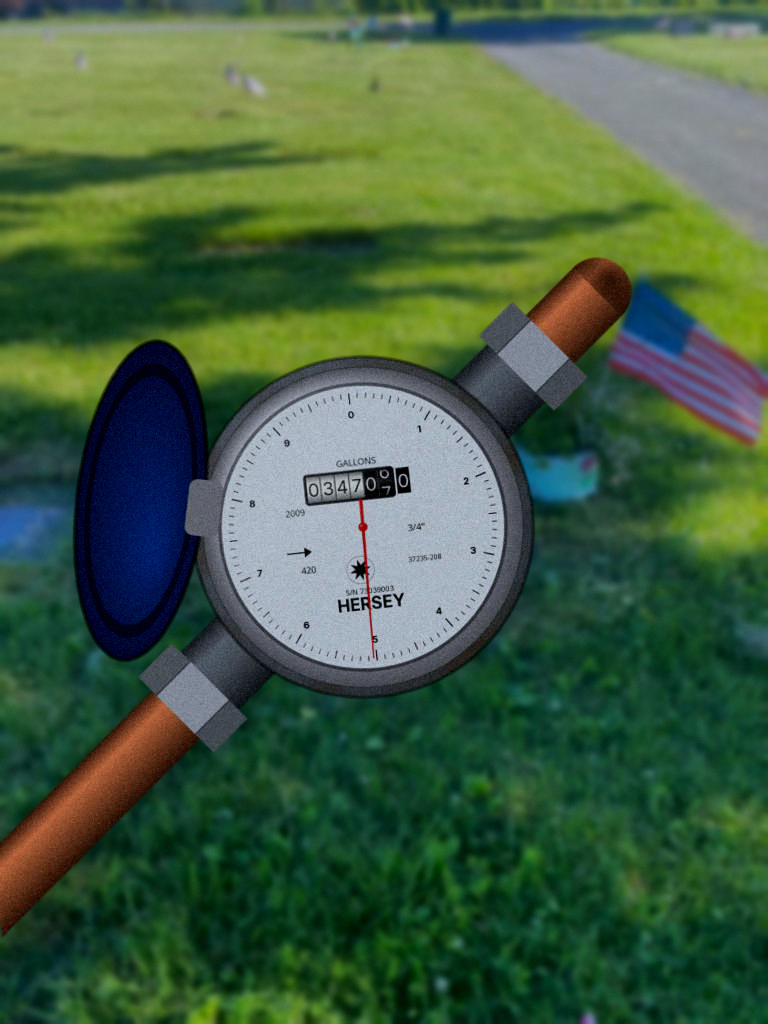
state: 347065.0 gal
